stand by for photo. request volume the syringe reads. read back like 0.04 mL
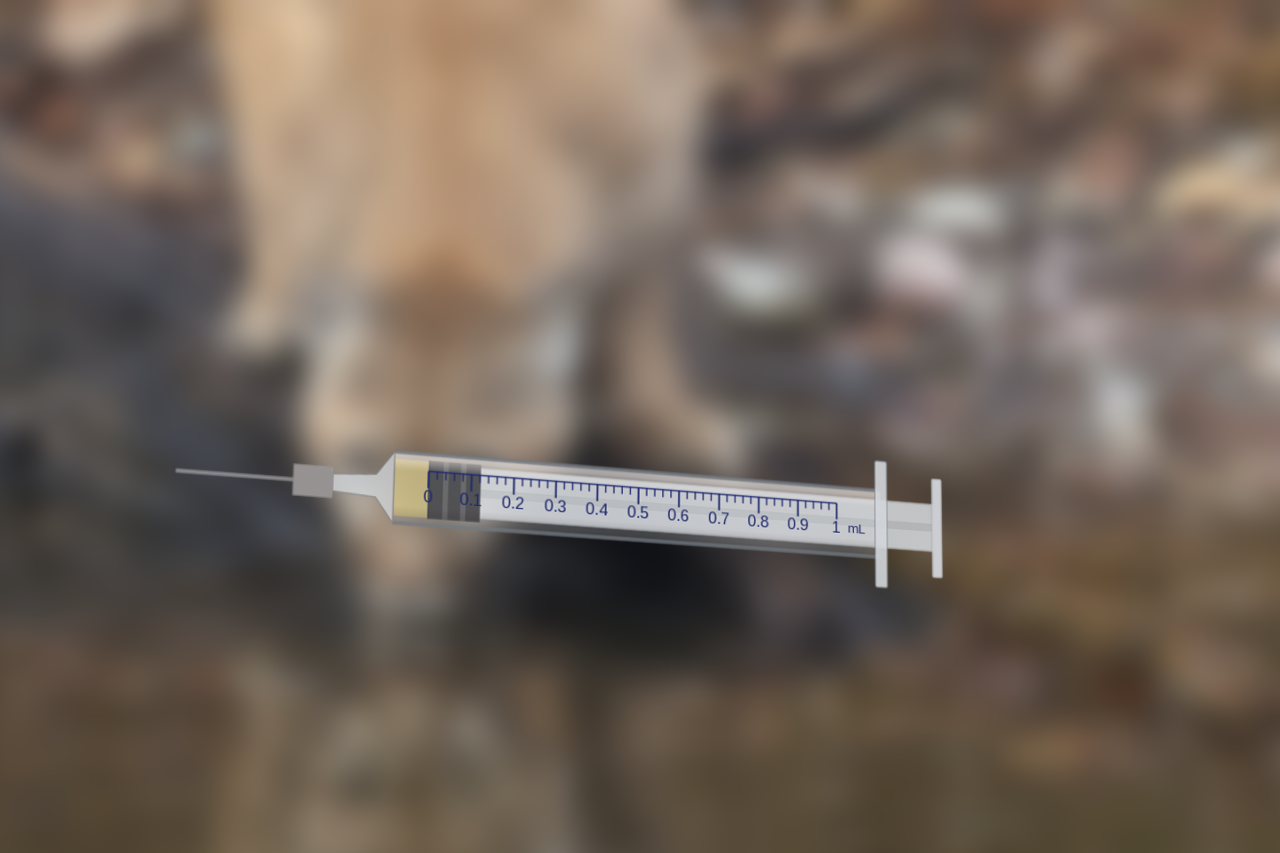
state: 0 mL
